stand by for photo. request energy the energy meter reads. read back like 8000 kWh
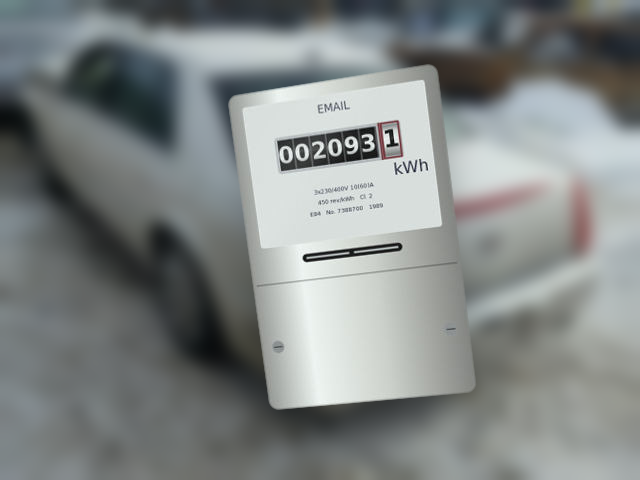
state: 2093.1 kWh
